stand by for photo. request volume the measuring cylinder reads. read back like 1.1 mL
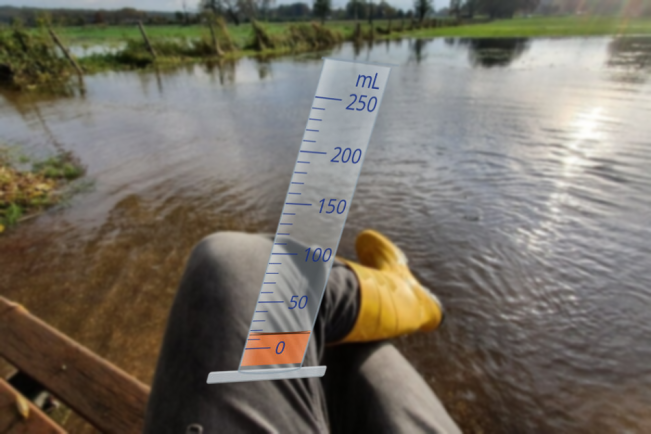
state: 15 mL
